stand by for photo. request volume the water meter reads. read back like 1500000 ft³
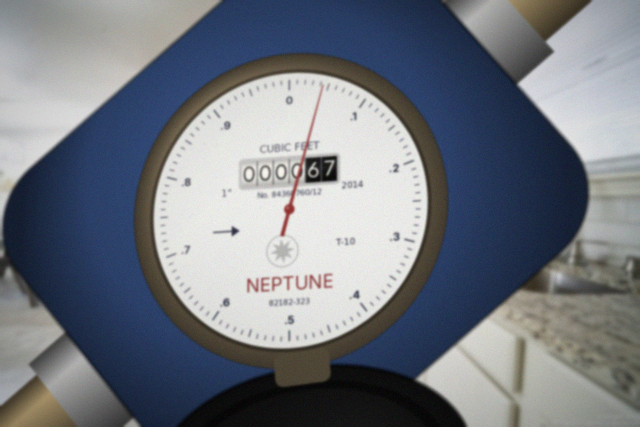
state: 67.04 ft³
